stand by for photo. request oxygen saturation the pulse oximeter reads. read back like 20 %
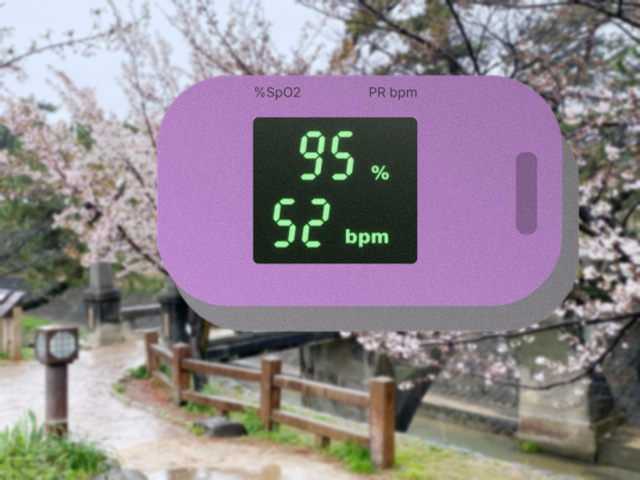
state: 95 %
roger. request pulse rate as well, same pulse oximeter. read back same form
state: 52 bpm
